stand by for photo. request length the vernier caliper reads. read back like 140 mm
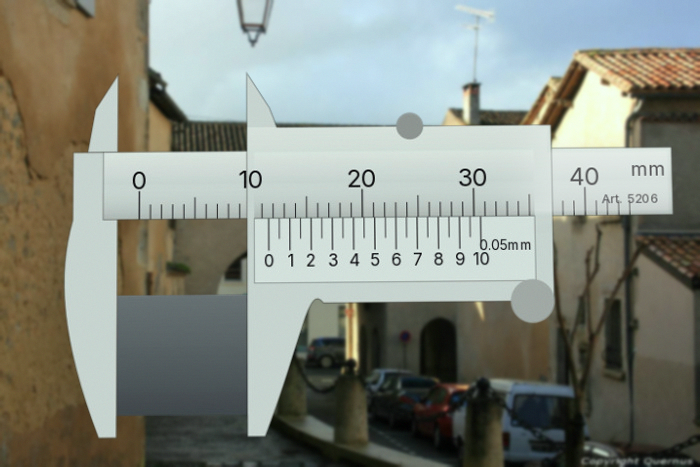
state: 11.6 mm
